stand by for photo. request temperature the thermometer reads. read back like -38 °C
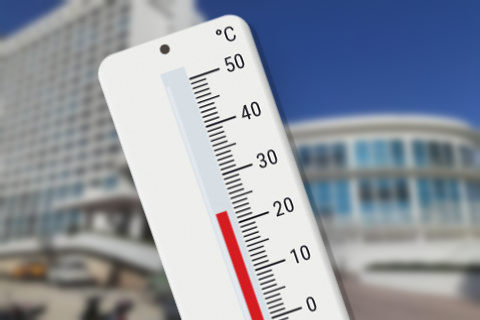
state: 23 °C
